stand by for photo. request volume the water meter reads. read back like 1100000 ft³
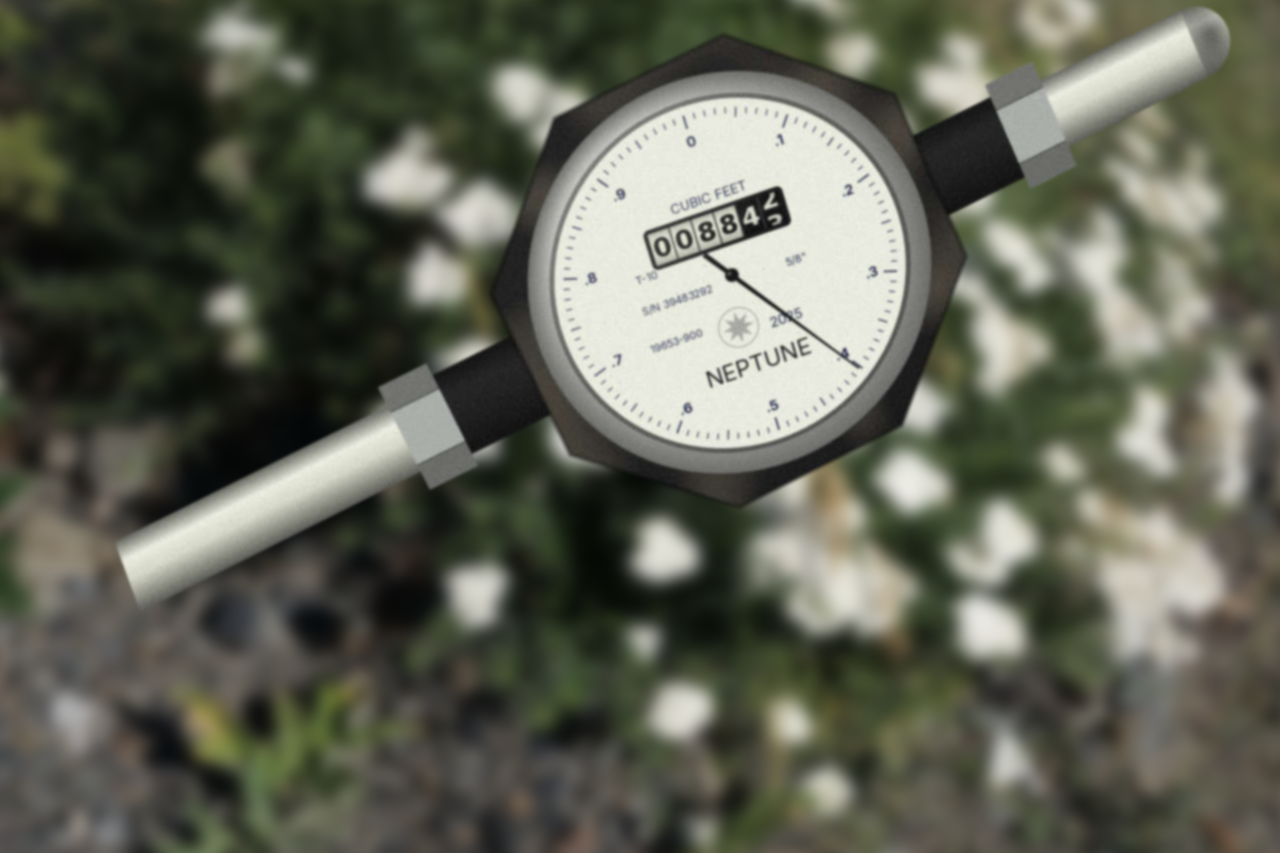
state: 8842.40 ft³
